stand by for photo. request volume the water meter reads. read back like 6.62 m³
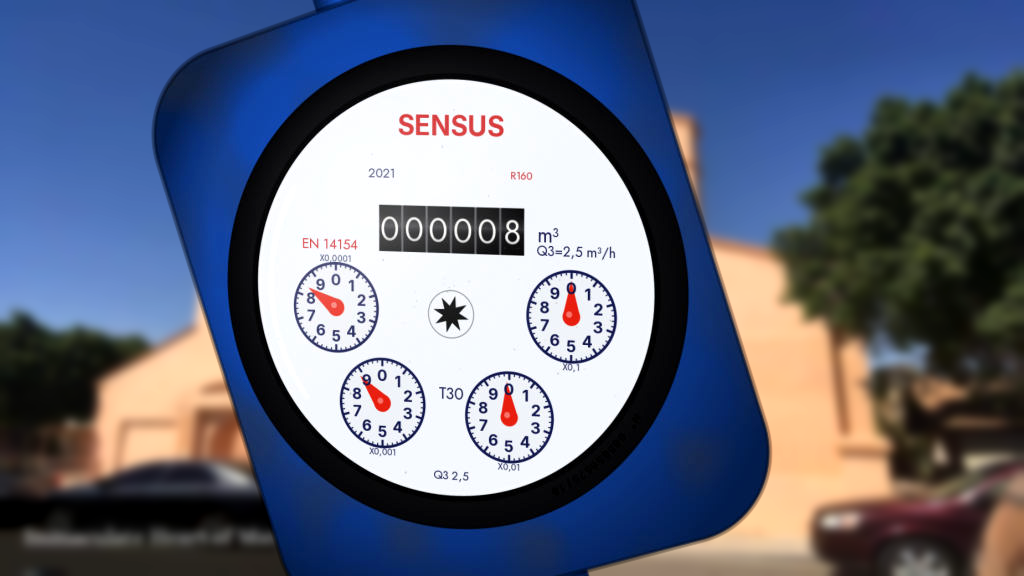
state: 7.9988 m³
